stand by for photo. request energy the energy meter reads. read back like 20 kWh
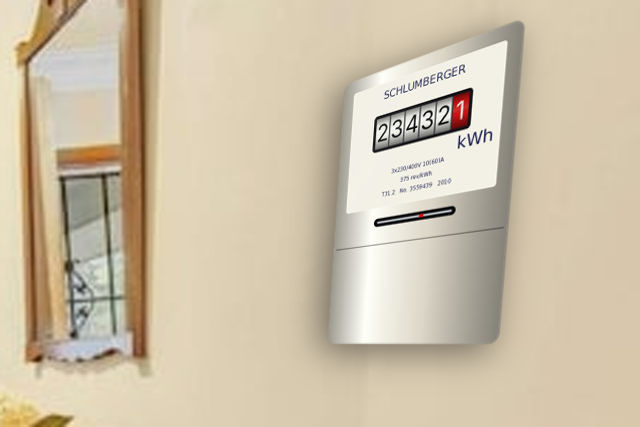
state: 23432.1 kWh
